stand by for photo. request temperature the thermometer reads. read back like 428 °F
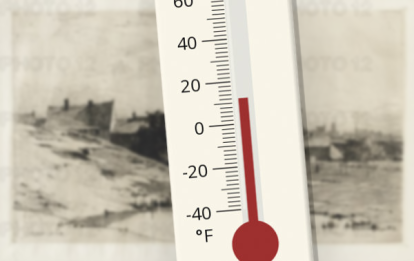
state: 12 °F
